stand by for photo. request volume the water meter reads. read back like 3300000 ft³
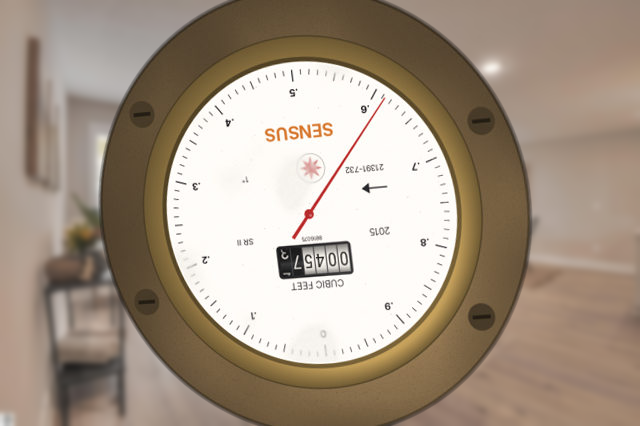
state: 4572.61 ft³
